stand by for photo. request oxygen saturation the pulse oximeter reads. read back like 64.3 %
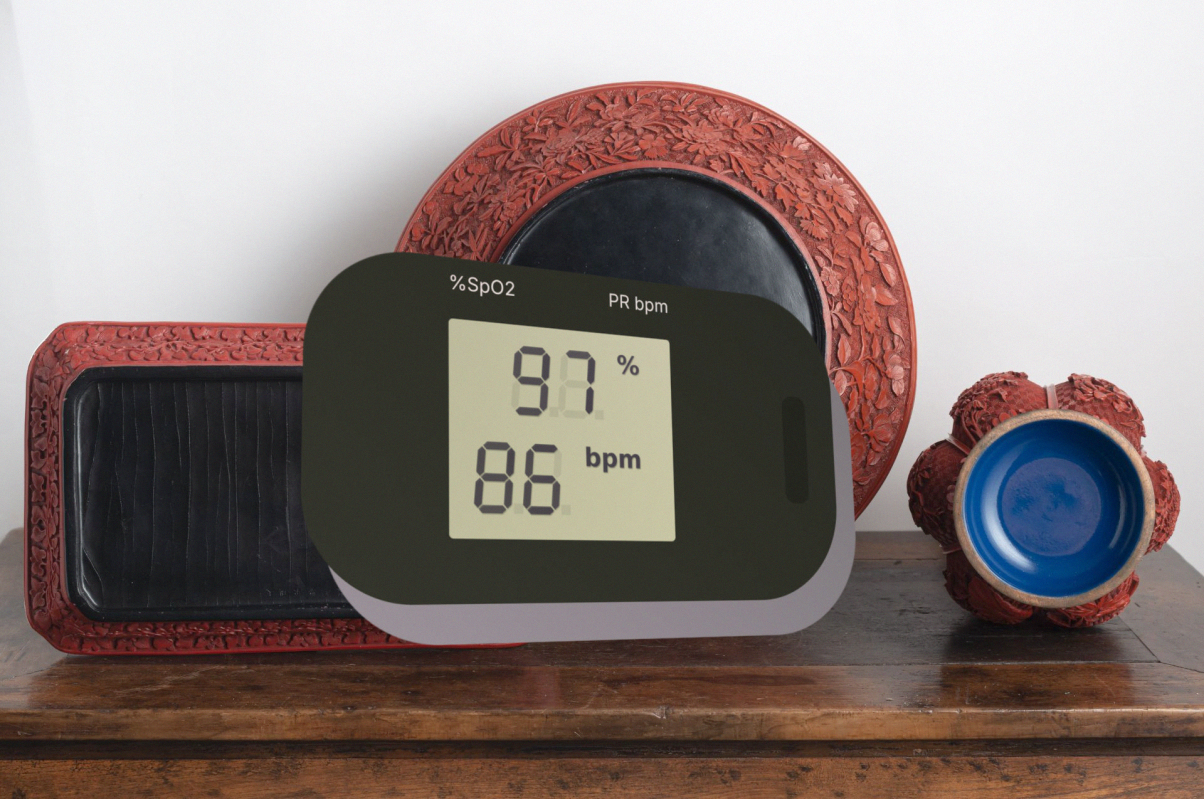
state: 97 %
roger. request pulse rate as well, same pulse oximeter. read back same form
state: 86 bpm
